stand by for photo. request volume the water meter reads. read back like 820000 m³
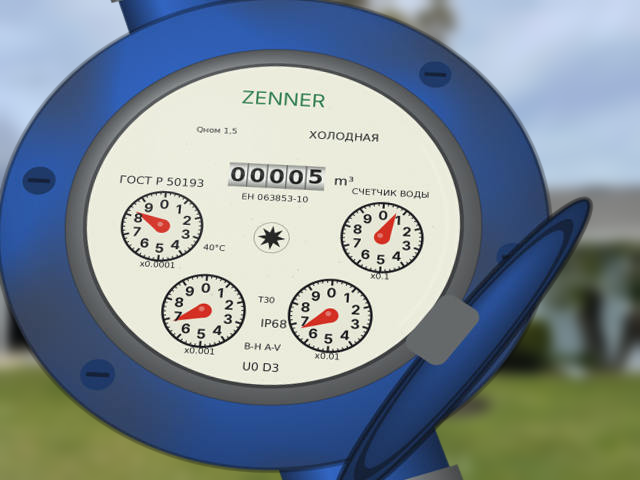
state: 5.0668 m³
